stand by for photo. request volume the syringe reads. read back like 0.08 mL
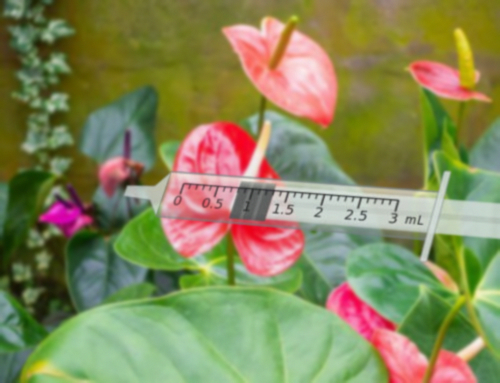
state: 0.8 mL
